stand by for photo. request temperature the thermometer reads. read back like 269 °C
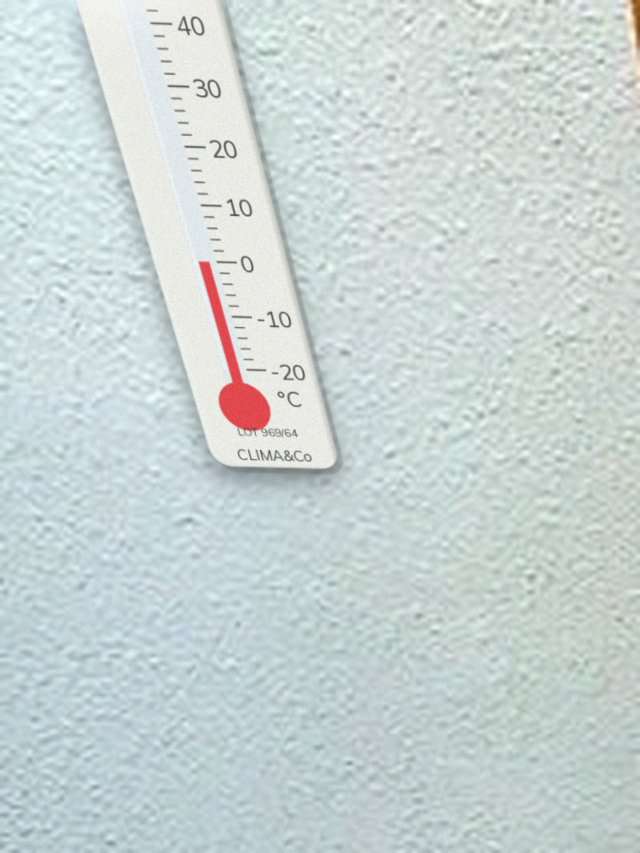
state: 0 °C
